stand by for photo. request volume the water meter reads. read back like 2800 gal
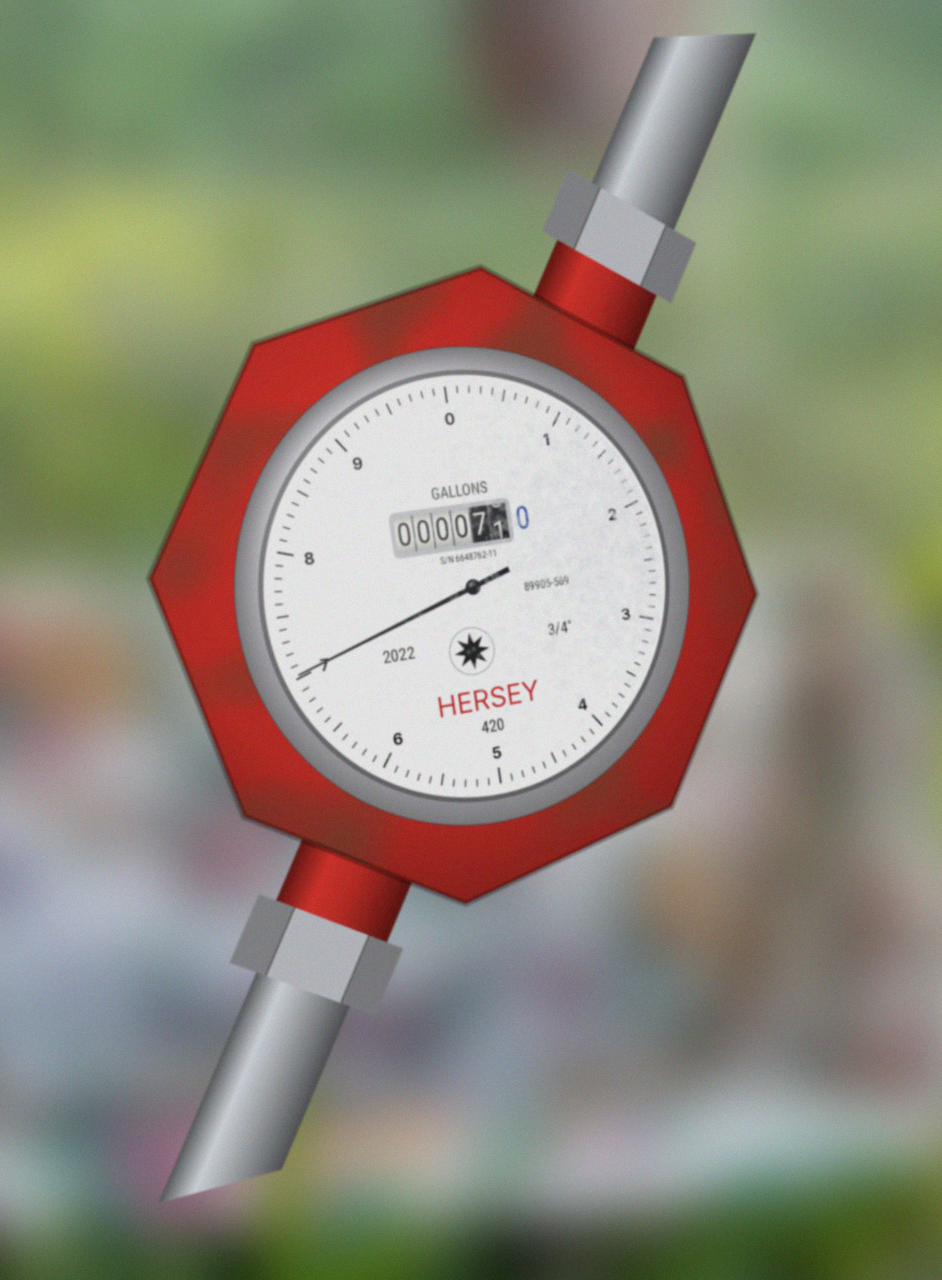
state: 707.0 gal
